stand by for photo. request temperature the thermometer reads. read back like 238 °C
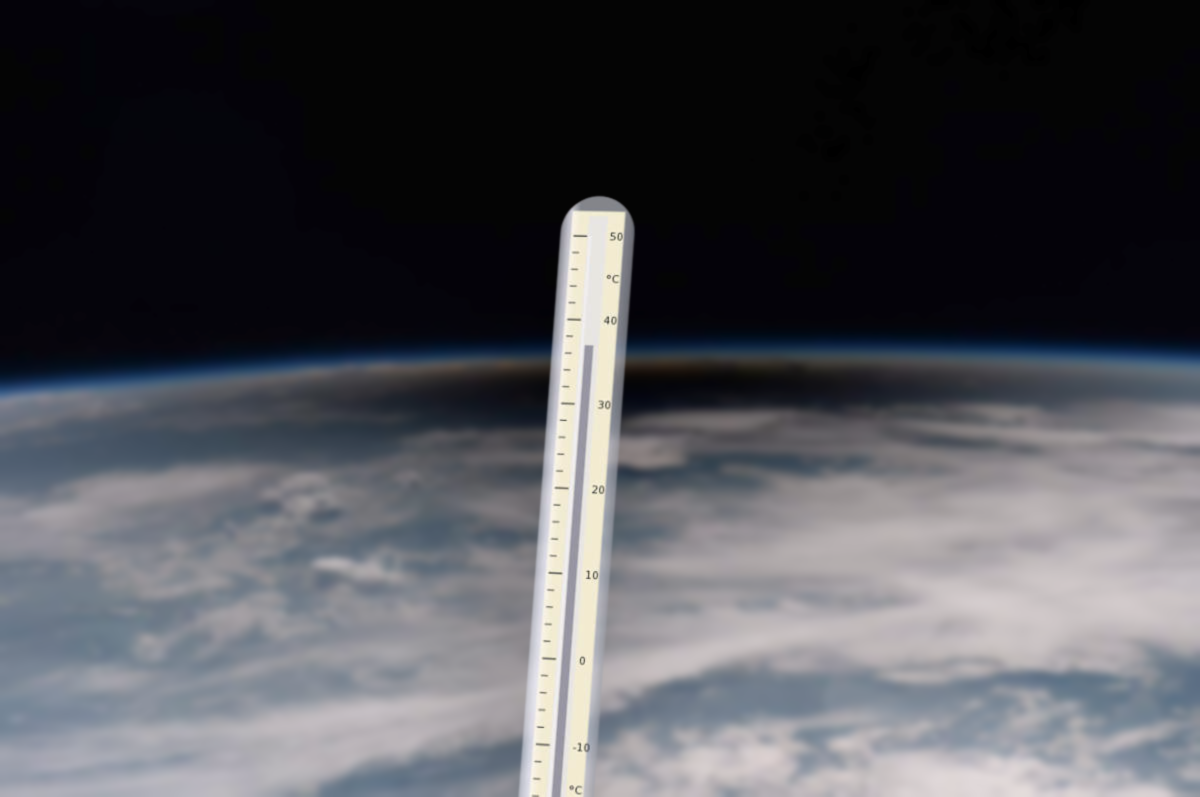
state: 37 °C
